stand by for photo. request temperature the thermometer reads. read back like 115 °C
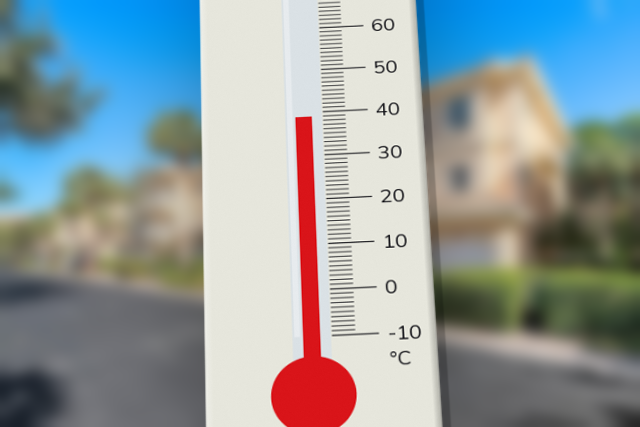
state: 39 °C
